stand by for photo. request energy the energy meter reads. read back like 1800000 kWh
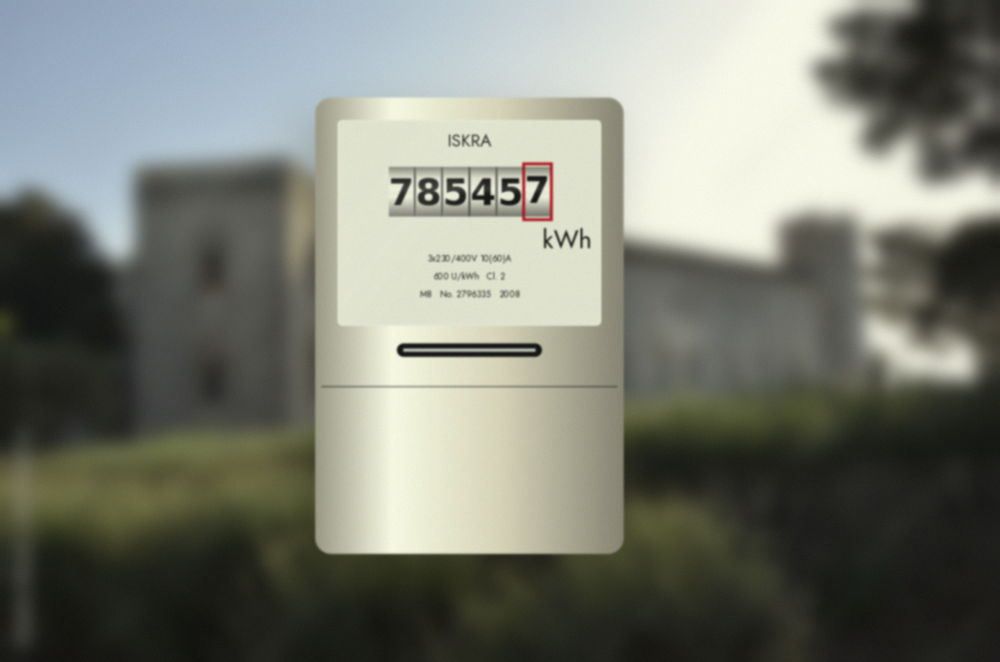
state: 78545.7 kWh
